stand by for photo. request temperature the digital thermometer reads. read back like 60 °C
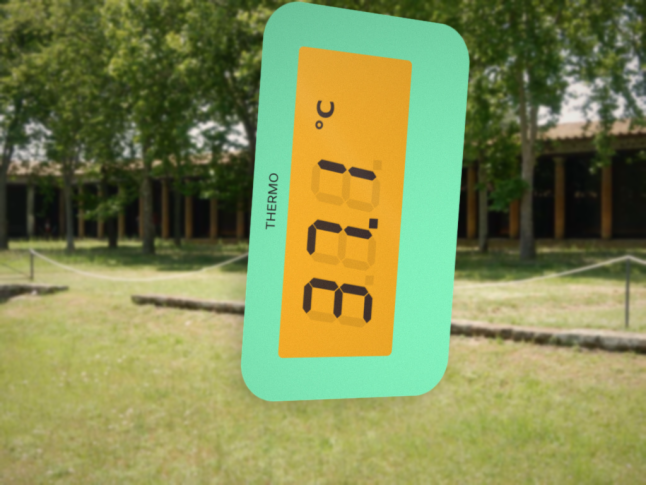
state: 37.1 °C
